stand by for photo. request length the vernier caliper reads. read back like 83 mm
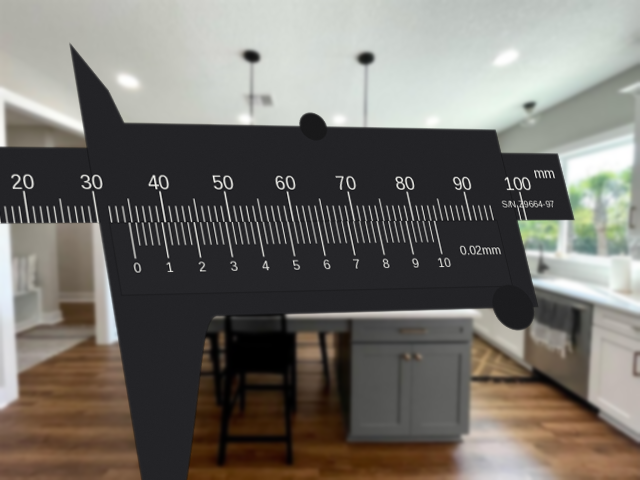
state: 34.6 mm
